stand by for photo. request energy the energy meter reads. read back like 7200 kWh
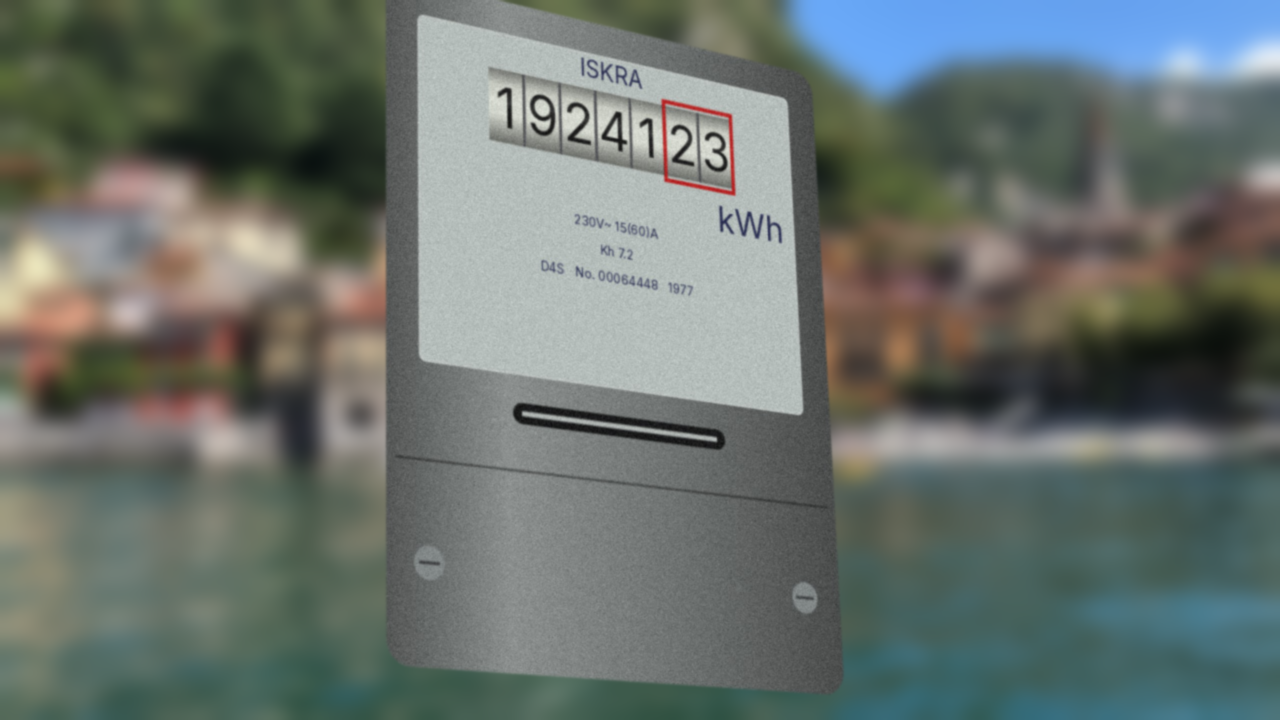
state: 19241.23 kWh
